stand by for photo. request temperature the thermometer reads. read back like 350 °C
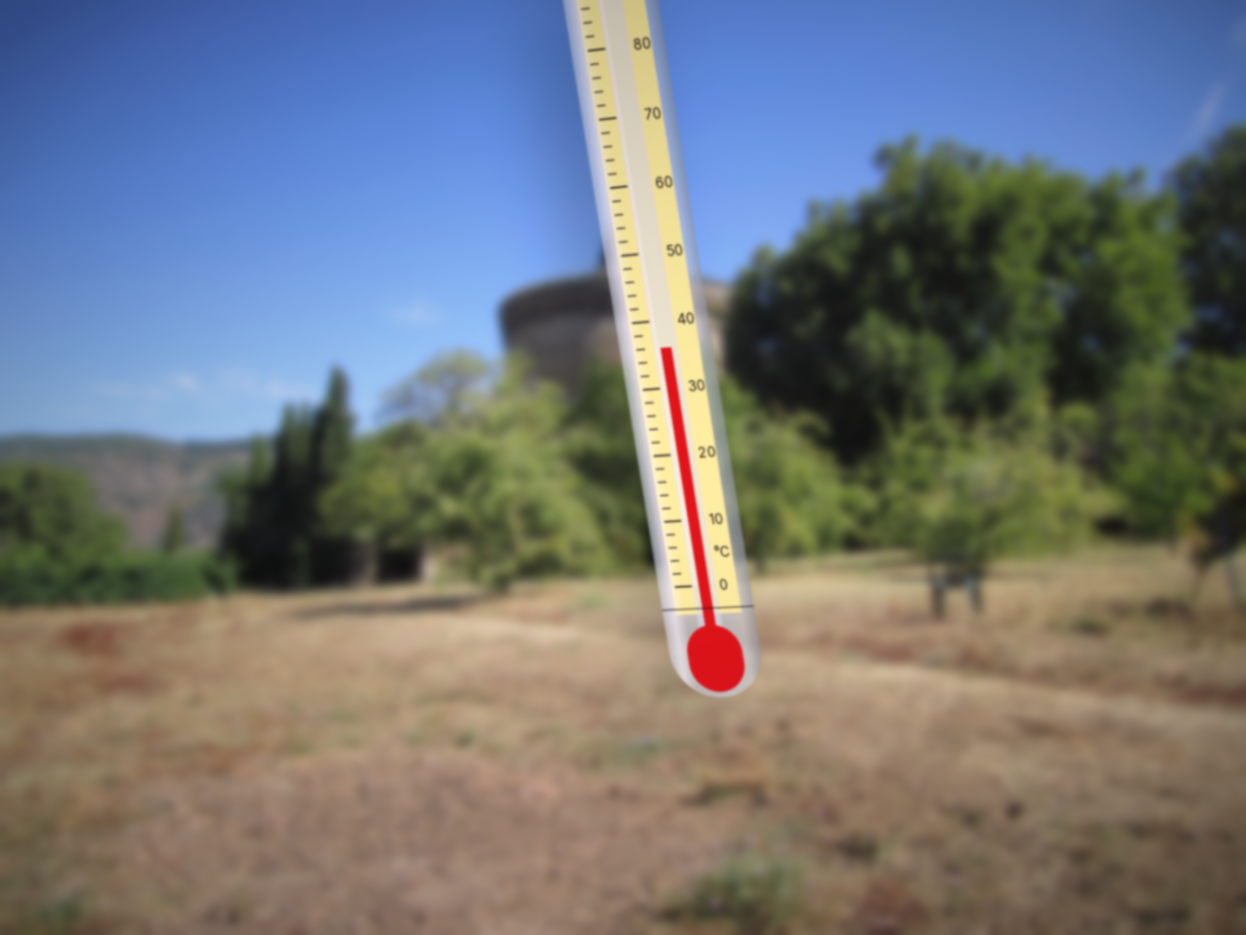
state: 36 °C
